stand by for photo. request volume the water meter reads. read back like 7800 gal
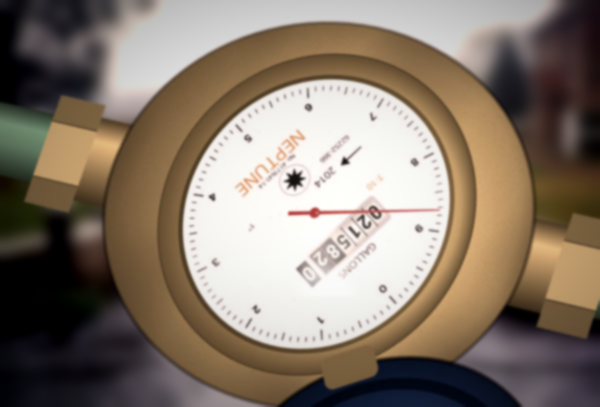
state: 215818.7 gal
